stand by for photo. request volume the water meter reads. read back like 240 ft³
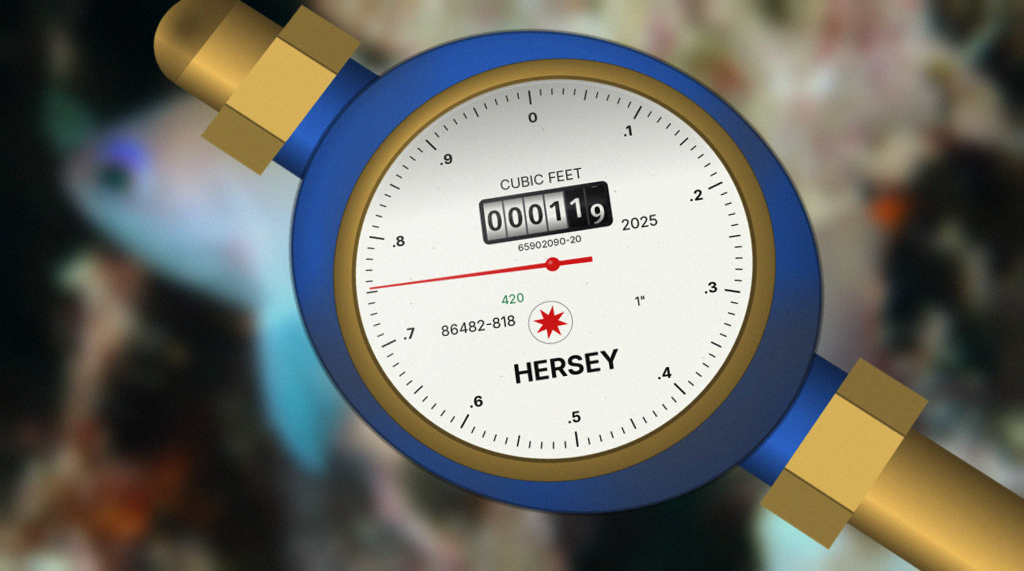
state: 118.75 ft³
